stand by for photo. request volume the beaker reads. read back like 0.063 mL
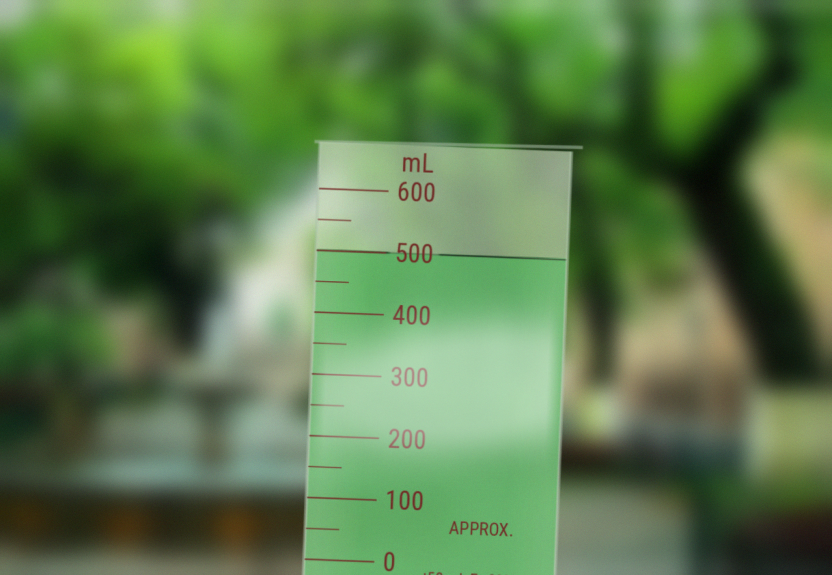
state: 500 mL
